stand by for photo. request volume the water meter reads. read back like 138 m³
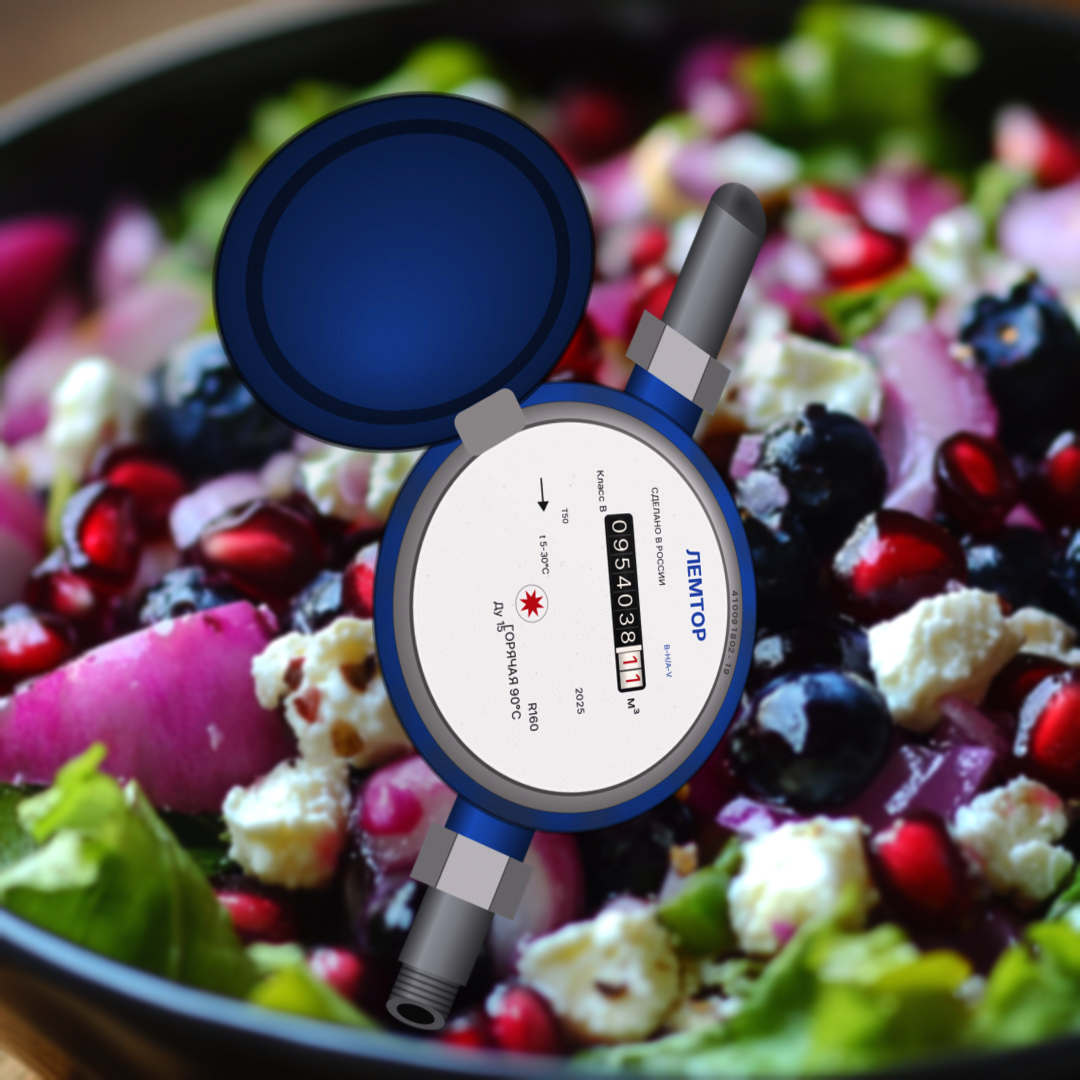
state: 954038.11 m³
